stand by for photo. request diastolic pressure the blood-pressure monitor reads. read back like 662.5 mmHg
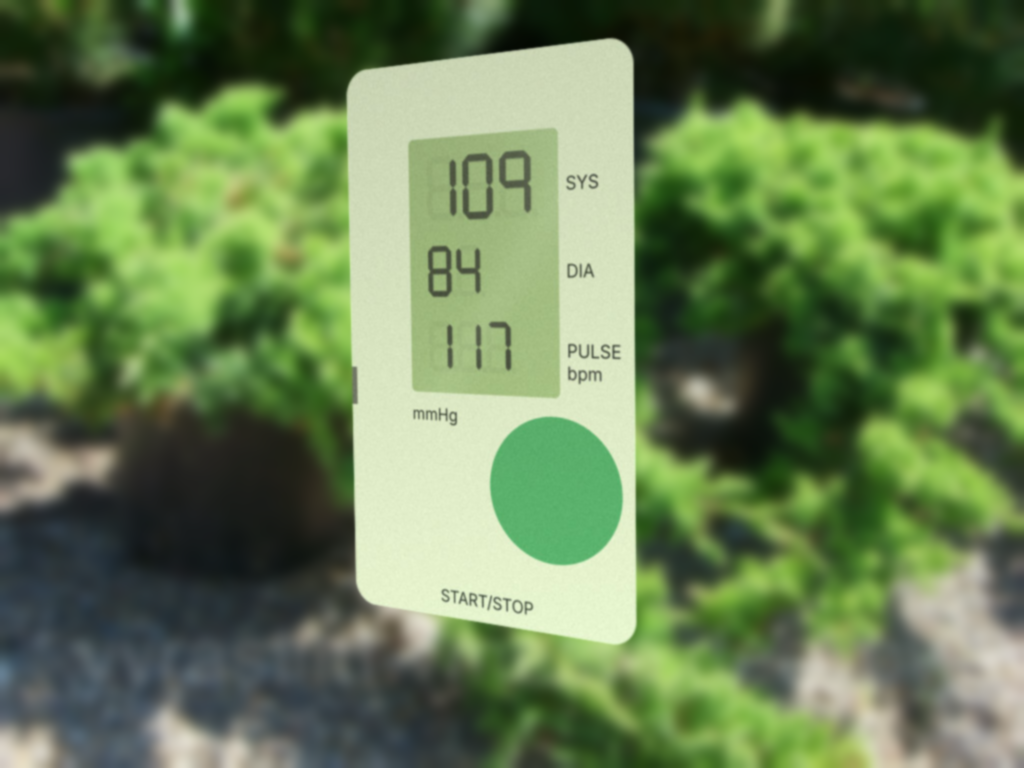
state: 84 mmHg
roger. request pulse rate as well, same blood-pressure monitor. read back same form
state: 117 bpm
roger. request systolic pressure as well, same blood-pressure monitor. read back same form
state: 109 mmHg
